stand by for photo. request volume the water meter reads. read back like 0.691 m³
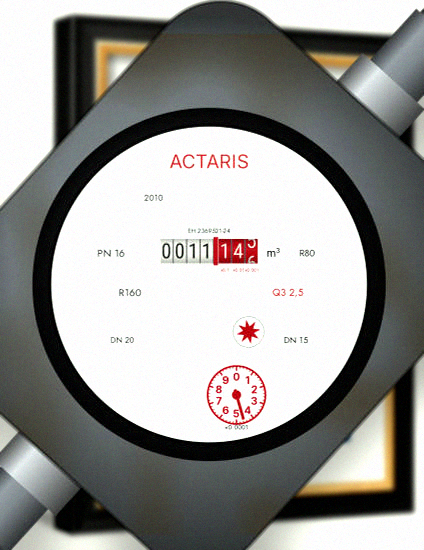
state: 11.1454 m³
